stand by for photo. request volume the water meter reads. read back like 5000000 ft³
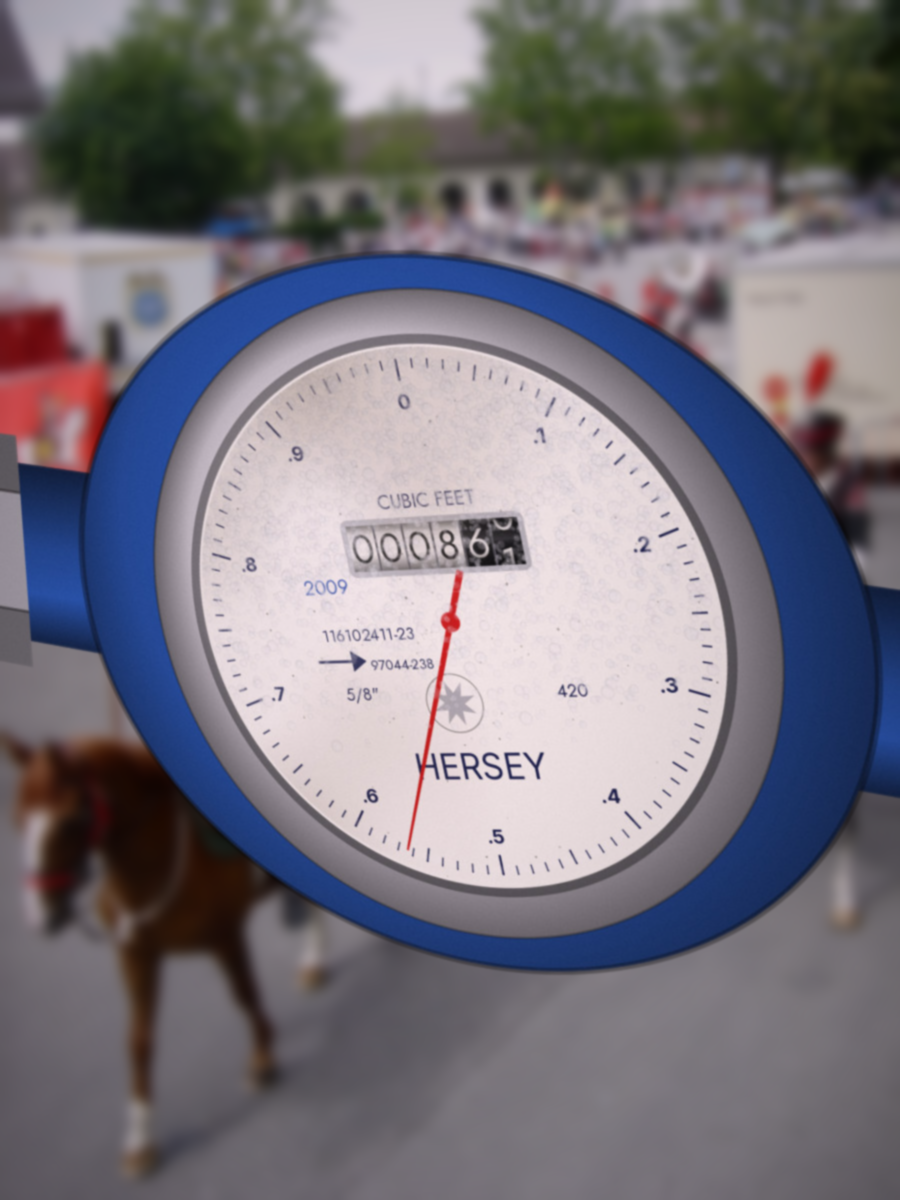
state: 860.56 ft³
